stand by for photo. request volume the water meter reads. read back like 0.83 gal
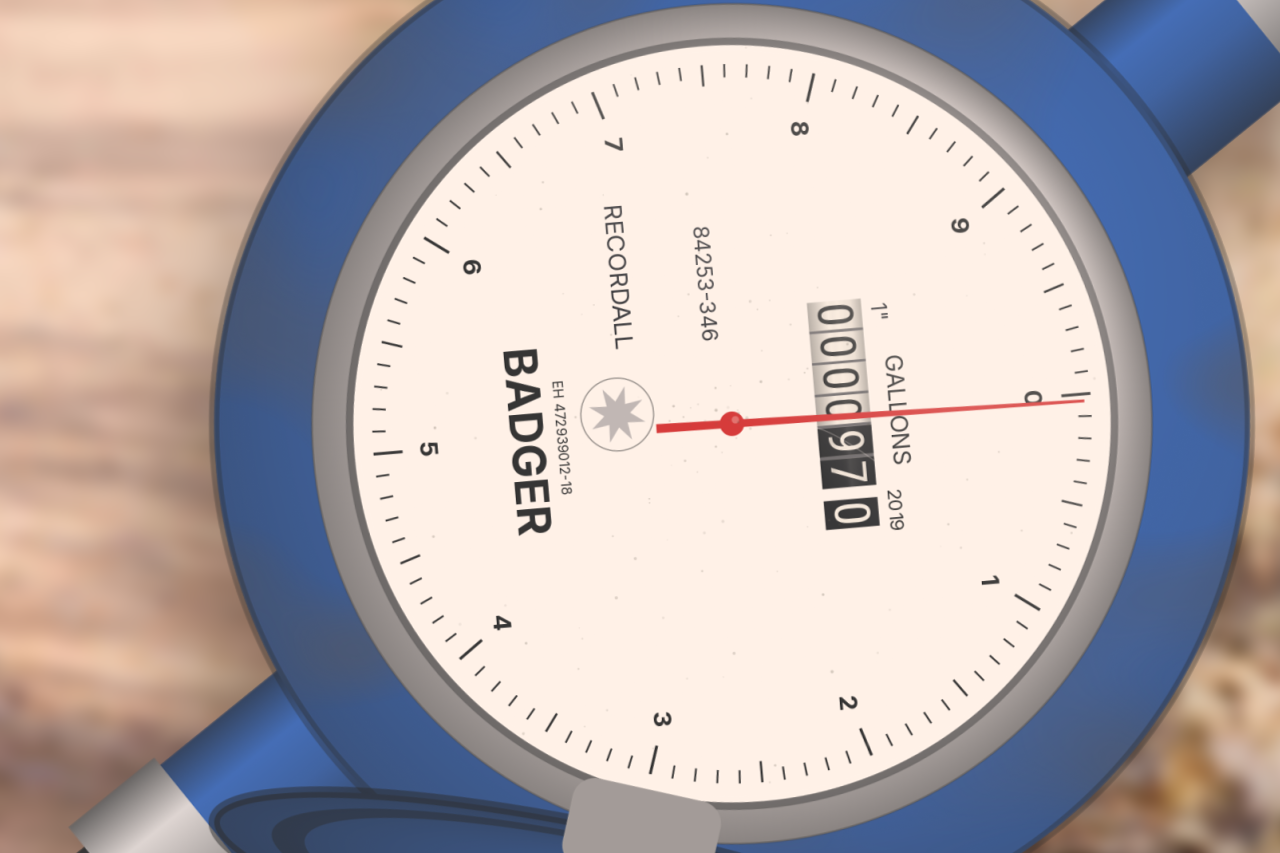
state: 970.0 gal
